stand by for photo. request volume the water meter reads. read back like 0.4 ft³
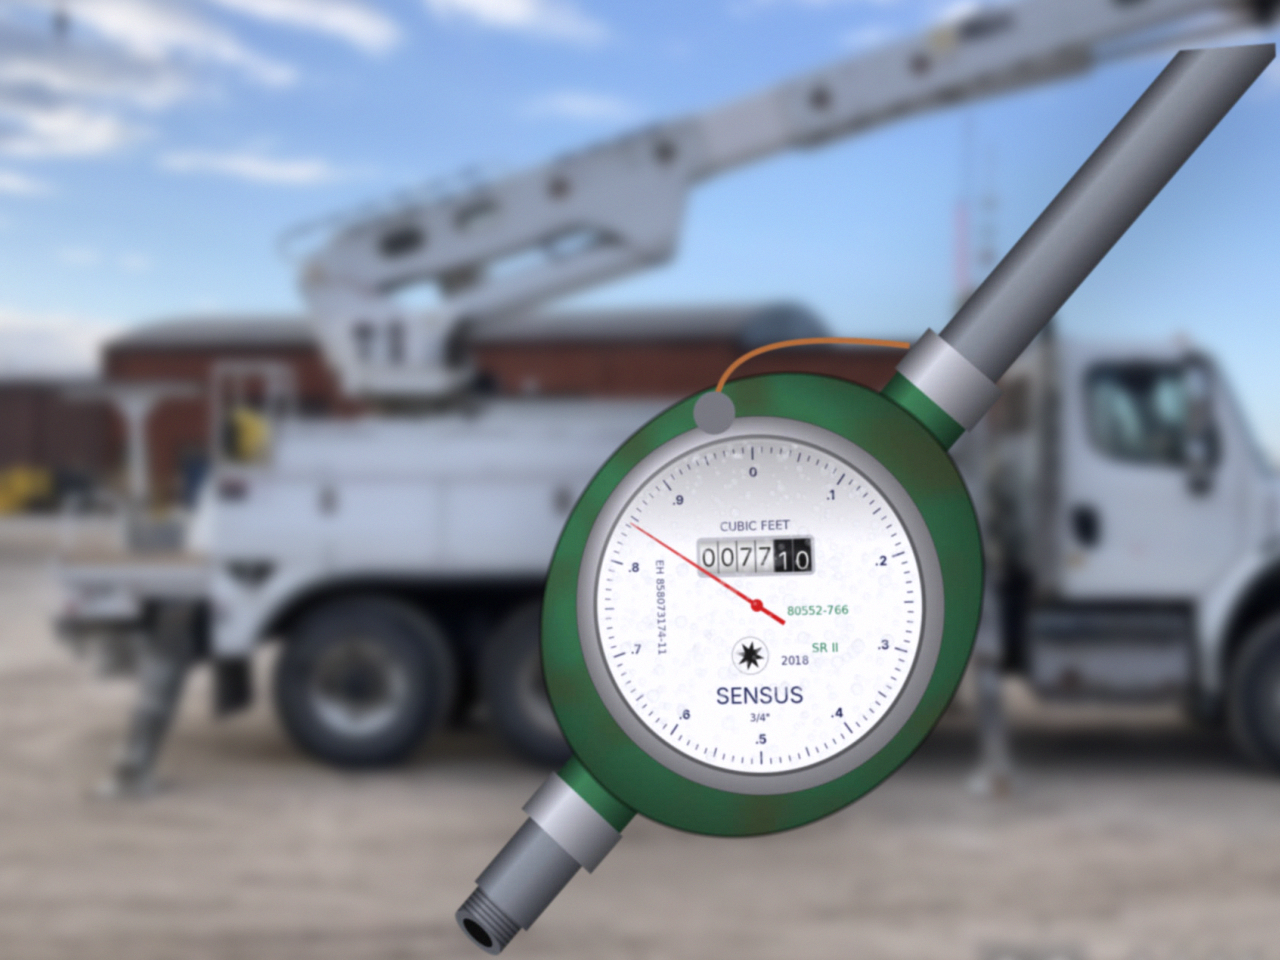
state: 7709.84 ft³
